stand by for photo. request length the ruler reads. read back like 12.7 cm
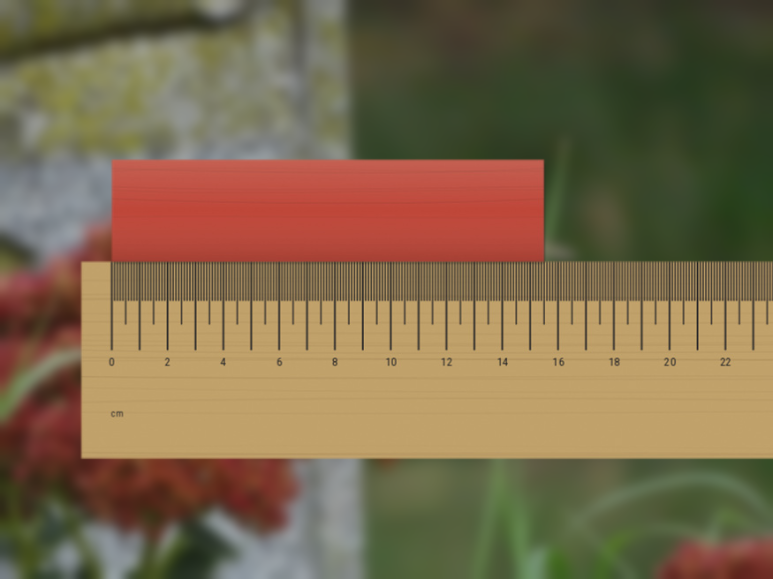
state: 15.5 cm
